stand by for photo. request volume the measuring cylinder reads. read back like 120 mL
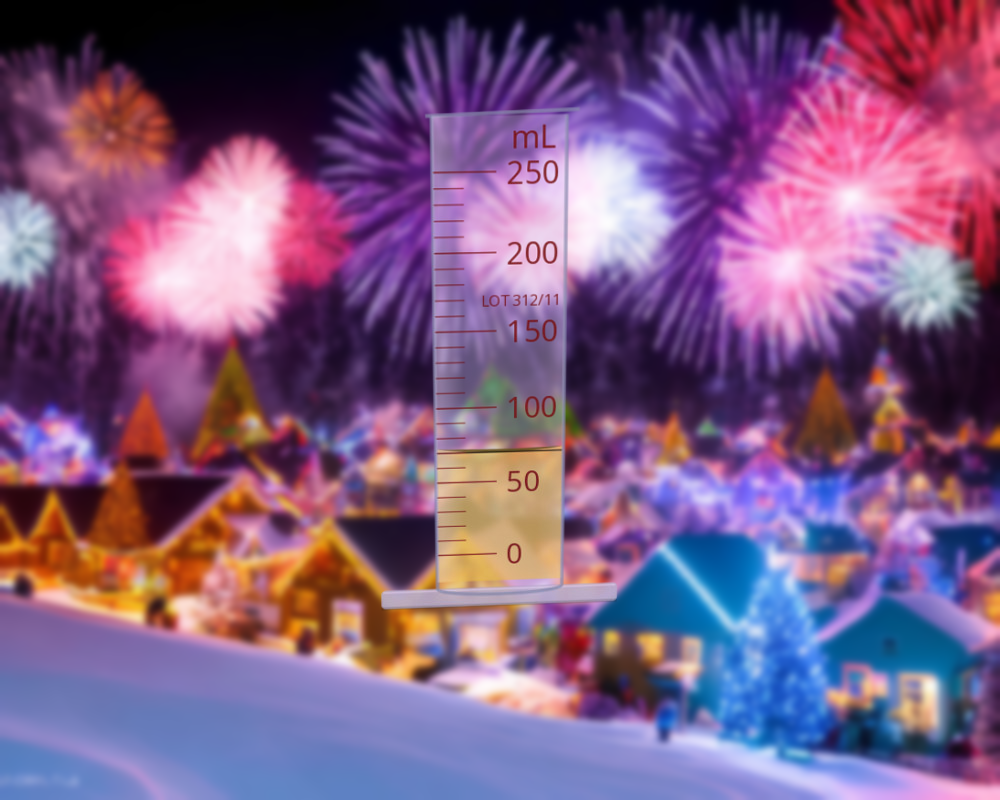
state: 70 mL
